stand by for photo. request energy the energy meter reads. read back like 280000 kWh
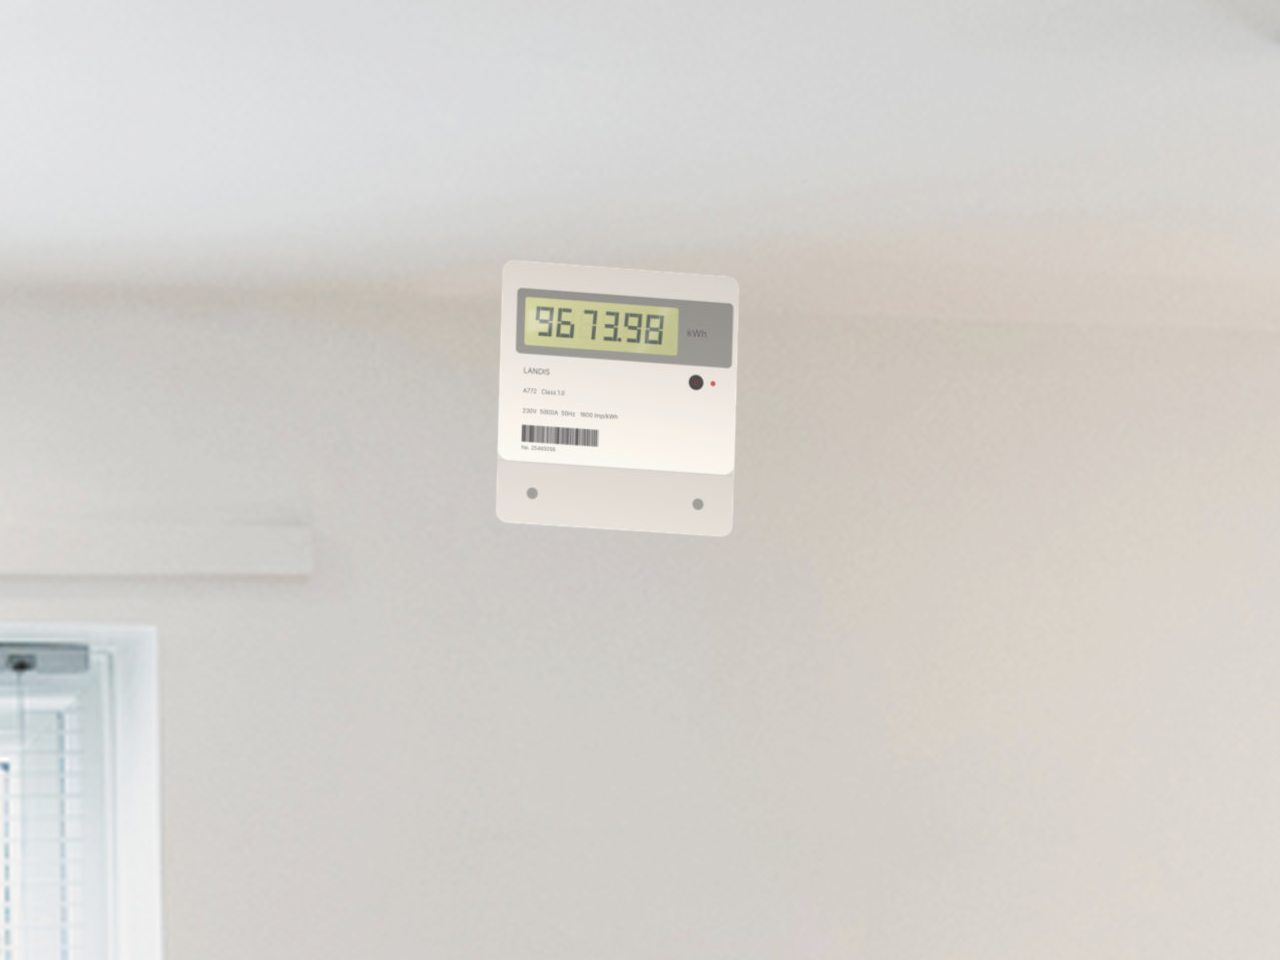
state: 9673.98 kWh
